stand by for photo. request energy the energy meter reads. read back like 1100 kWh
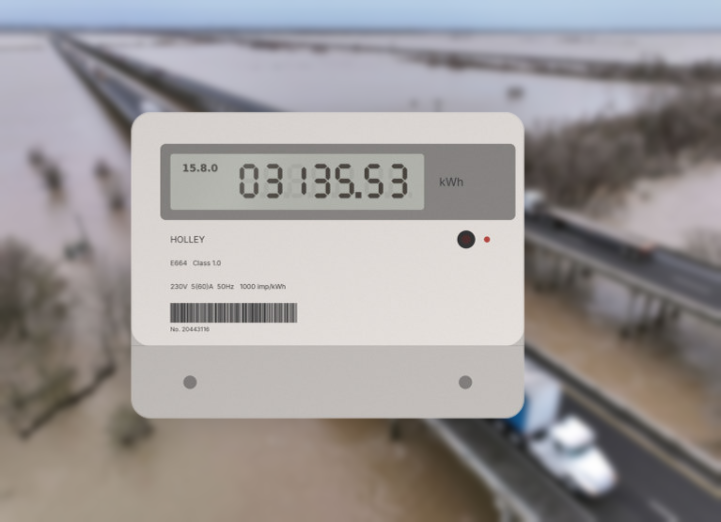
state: 3135.53 kWh
